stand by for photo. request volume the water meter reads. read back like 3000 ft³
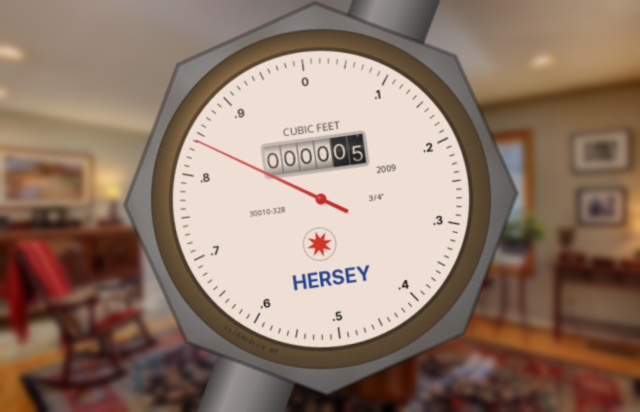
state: 4.84 ft³
